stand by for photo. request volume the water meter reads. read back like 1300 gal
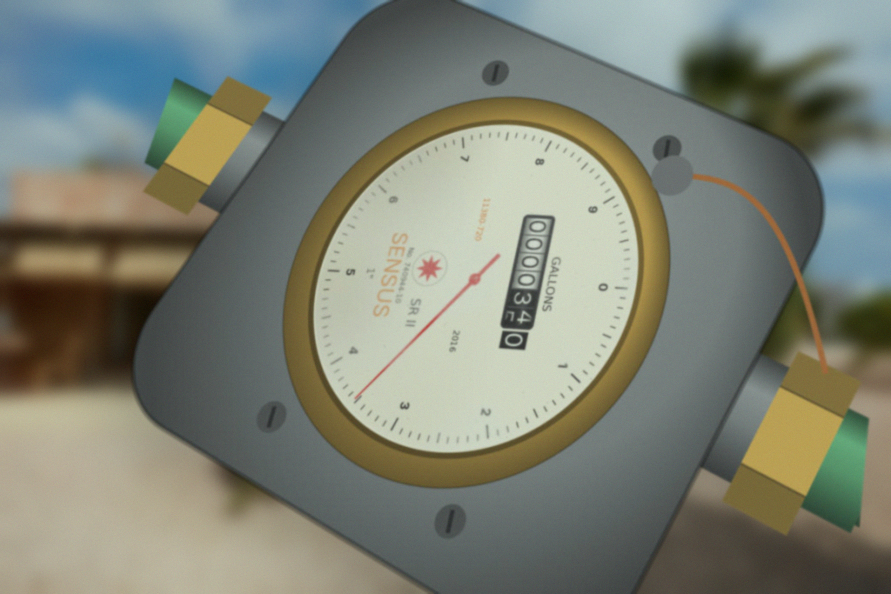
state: 343.5 gal
